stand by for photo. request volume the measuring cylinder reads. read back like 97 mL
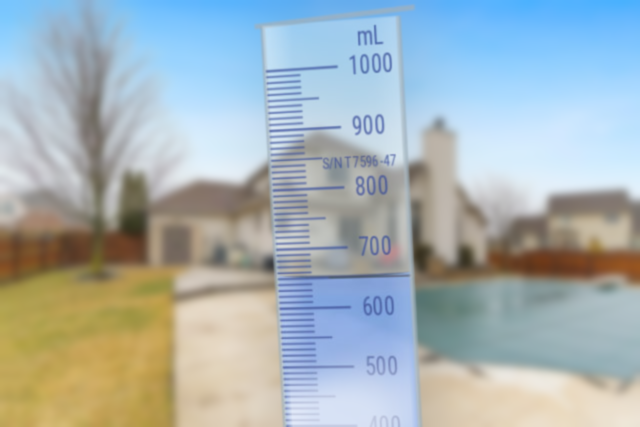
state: 650 mL
